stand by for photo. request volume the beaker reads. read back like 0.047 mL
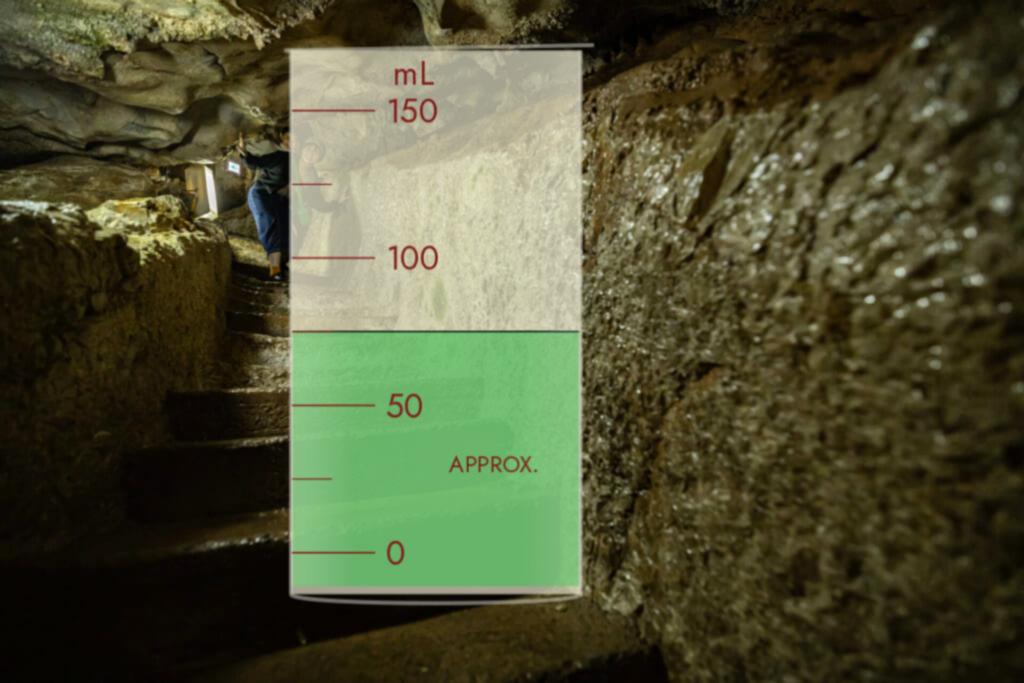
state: 75 mL
